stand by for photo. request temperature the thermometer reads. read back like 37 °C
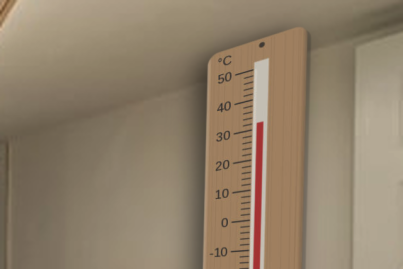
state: 32 °C
